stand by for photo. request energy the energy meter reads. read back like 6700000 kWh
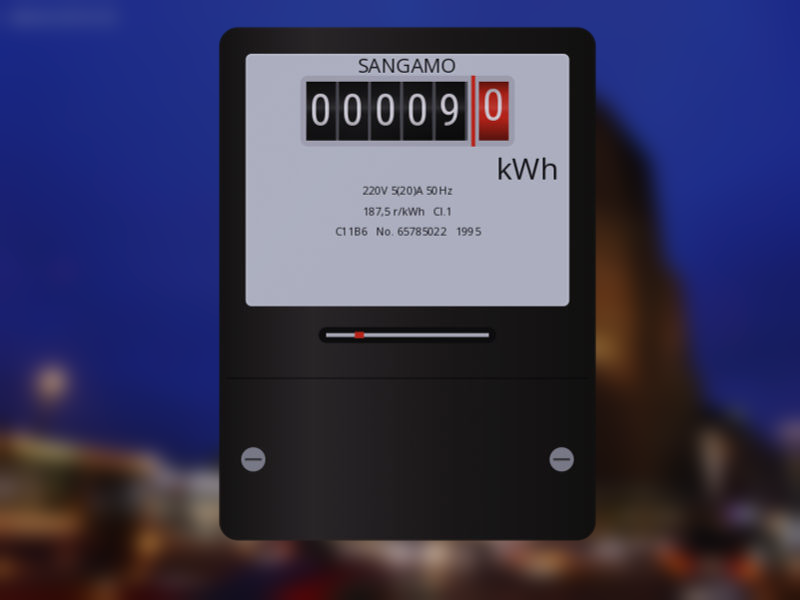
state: 9.0 kWh
